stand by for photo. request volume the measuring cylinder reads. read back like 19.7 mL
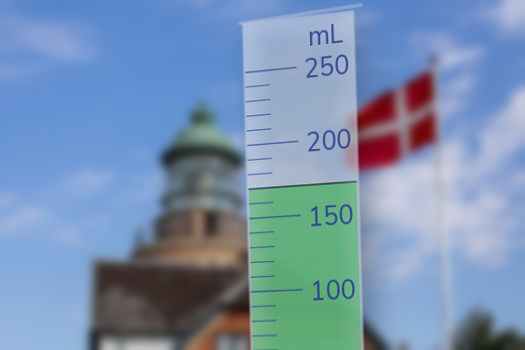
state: 170 mL
